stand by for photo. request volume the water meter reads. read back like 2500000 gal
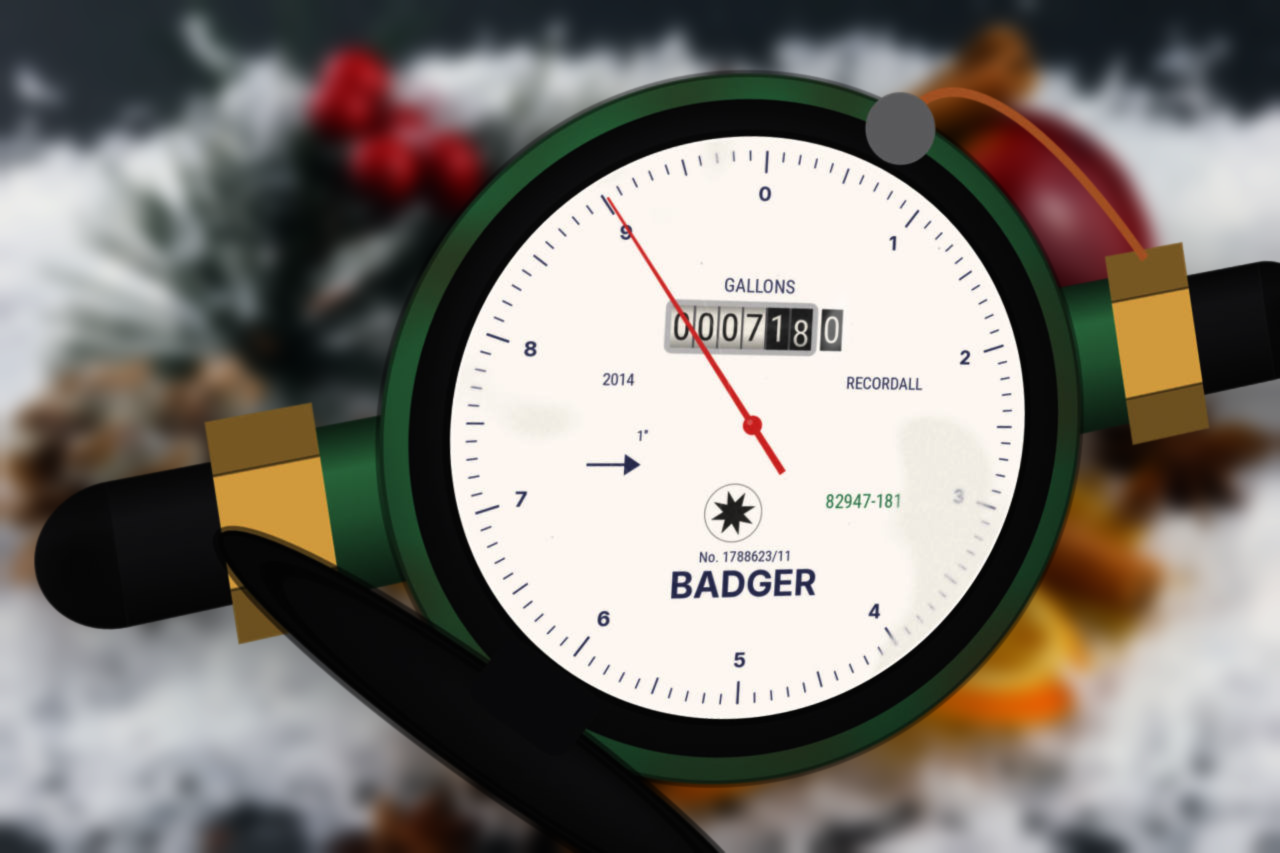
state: 7179.0 gal
